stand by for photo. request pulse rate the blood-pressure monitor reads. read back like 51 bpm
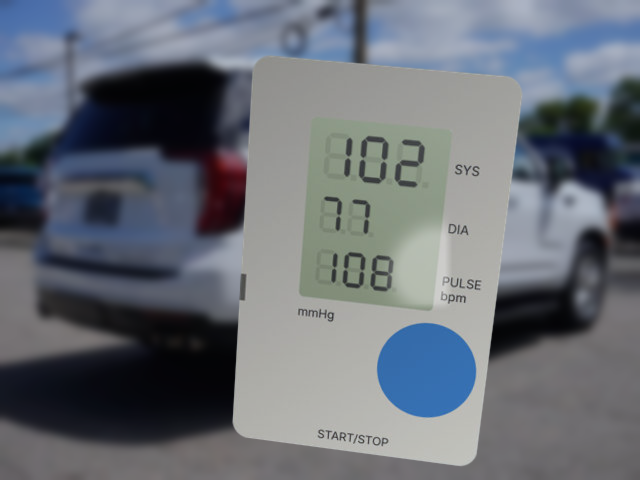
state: 108 bpm
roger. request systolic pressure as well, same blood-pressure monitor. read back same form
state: 102 mmHg
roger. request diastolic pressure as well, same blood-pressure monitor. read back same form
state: 77 mmHg
